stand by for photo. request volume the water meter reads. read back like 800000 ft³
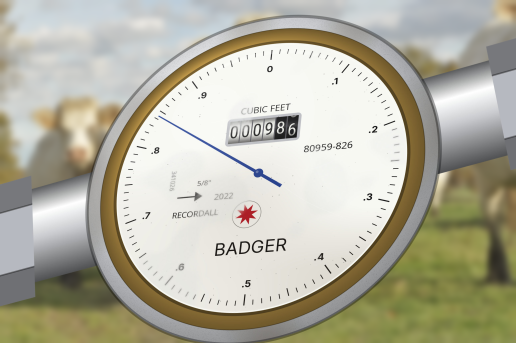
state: 985.84 ft³
